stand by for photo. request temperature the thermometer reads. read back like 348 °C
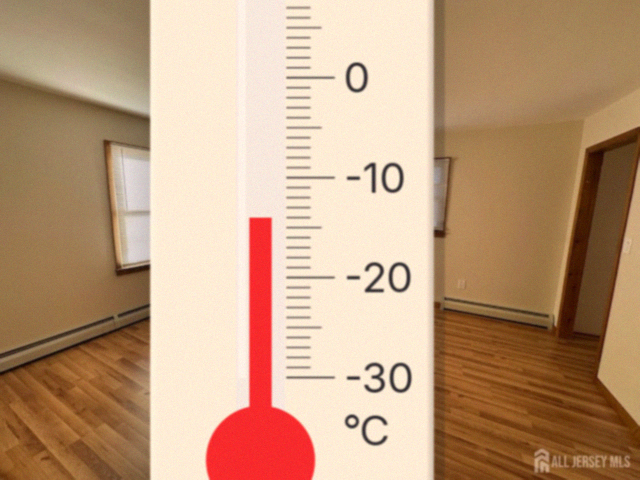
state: -14 °C
